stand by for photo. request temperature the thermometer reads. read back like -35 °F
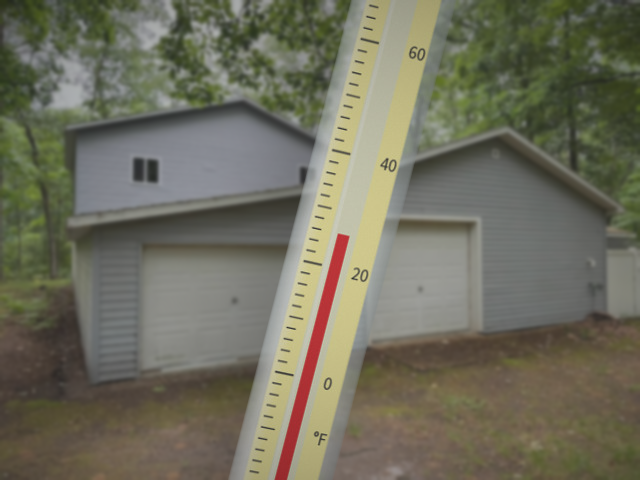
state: 26 °F
